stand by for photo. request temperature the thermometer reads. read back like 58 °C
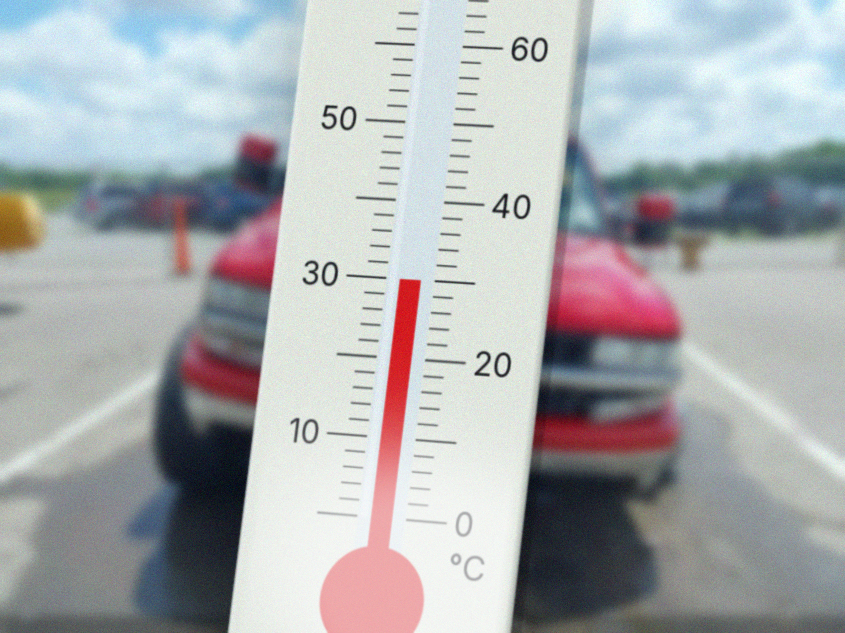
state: 30 °C
